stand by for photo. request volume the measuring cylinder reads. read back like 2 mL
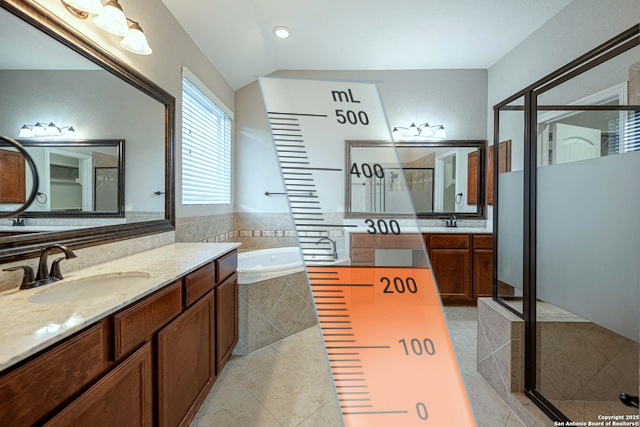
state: 230 mL
